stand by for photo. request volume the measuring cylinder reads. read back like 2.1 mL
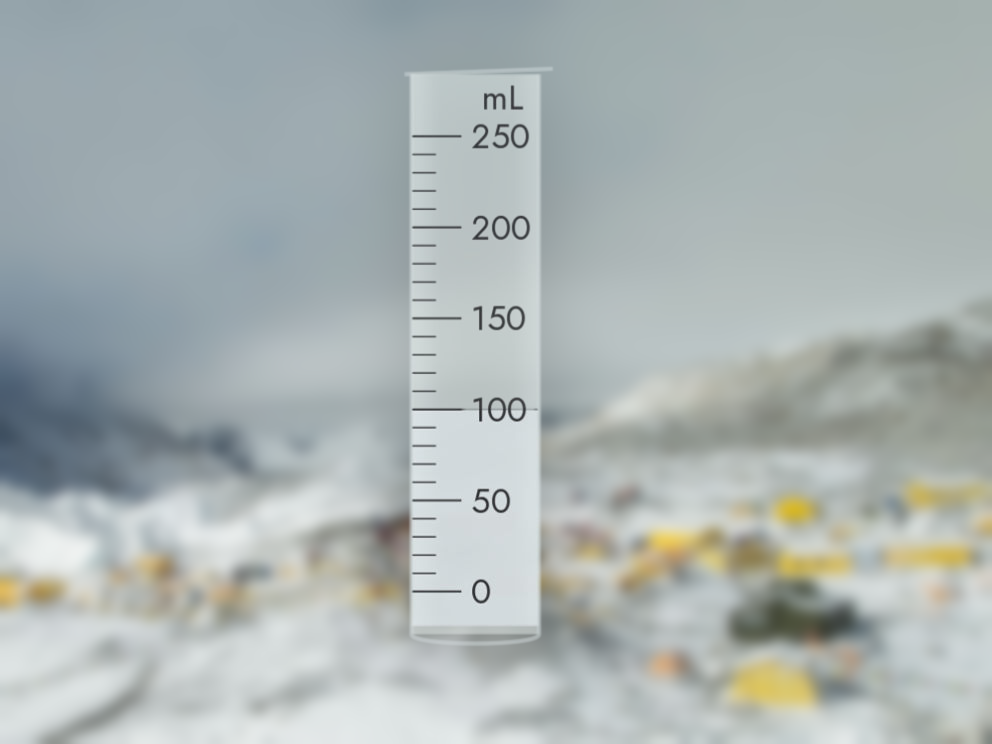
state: 100 mL
